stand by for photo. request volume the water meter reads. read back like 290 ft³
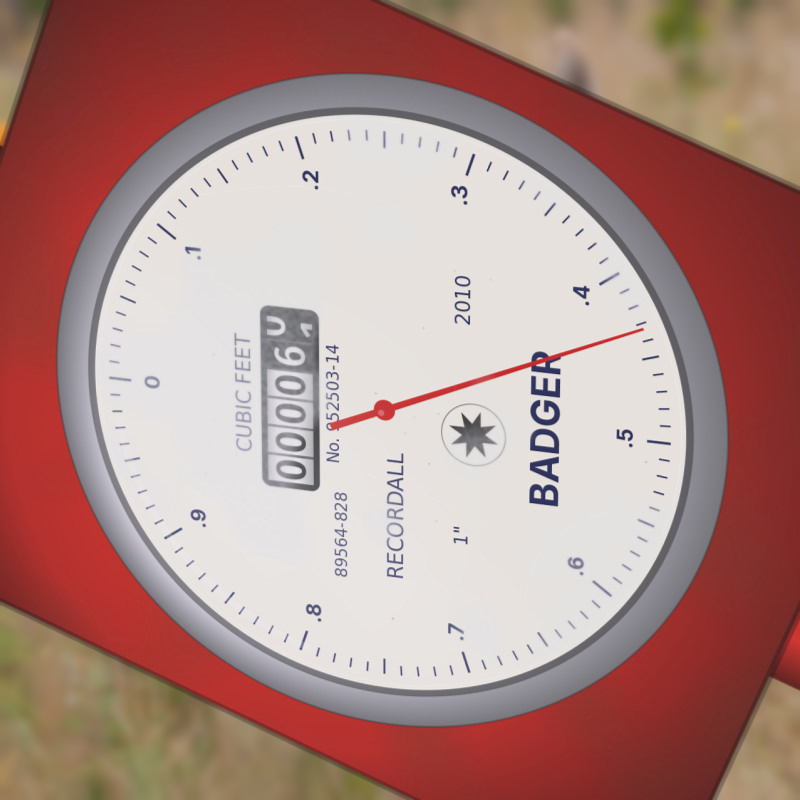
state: 60.43 ft³
